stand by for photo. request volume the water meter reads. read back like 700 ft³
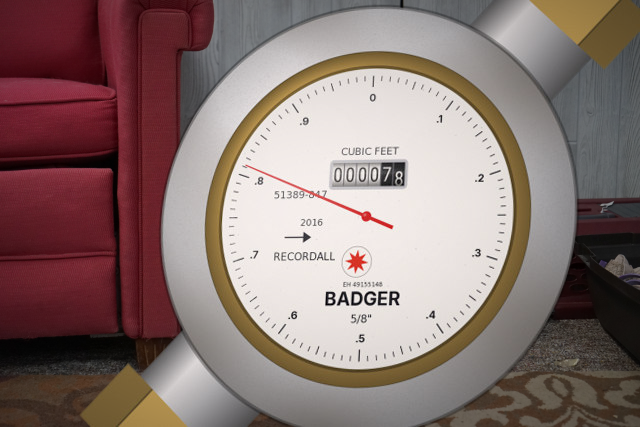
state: 77.81 ft³
